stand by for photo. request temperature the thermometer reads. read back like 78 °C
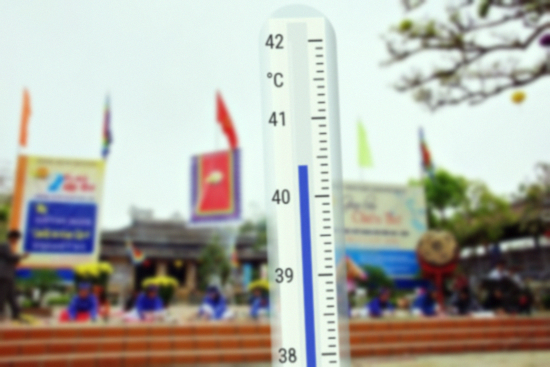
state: 40.4 °C
